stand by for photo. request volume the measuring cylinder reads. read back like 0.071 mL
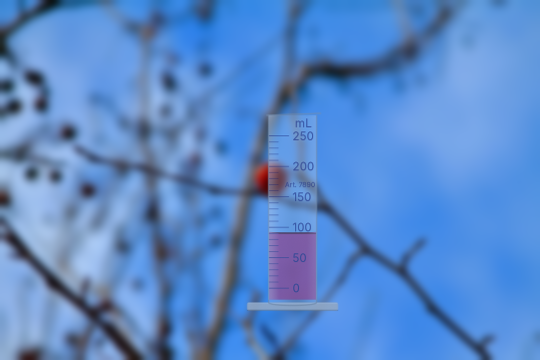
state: 90 mL
